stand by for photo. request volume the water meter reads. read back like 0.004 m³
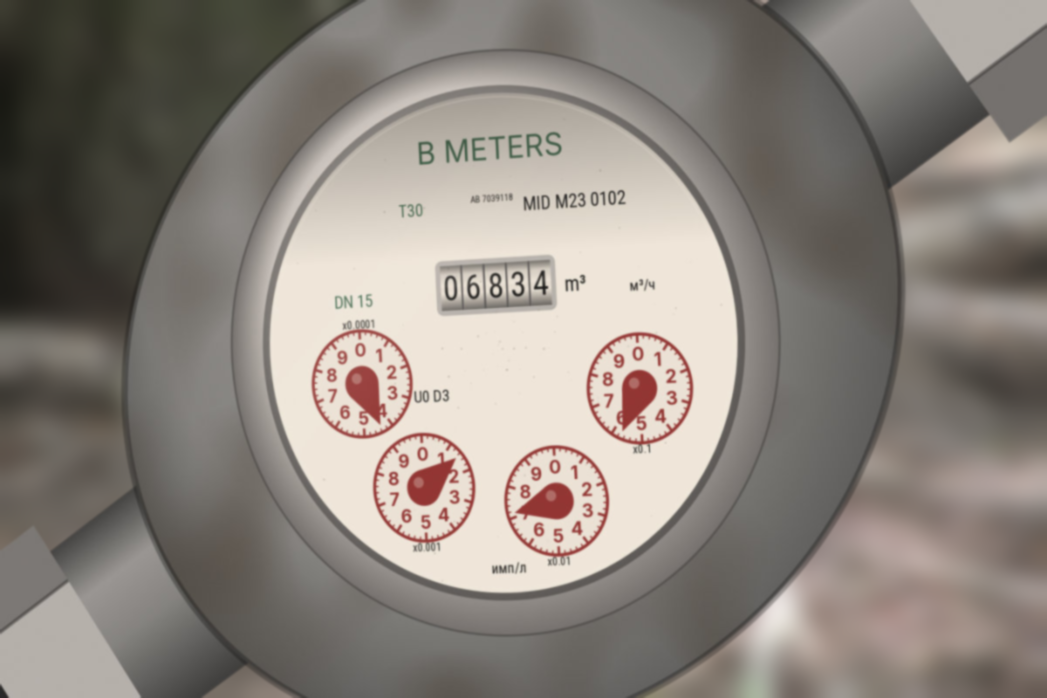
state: 6834.5714 m³
